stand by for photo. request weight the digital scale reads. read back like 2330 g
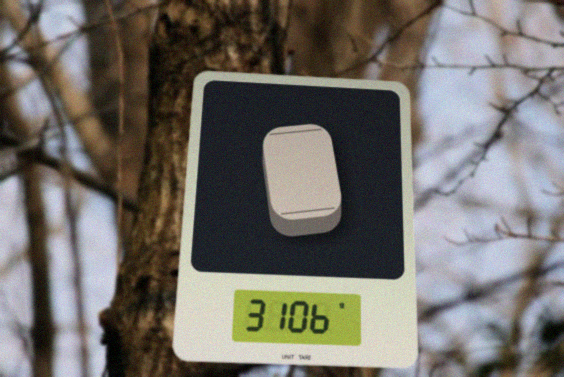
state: 3106 g
